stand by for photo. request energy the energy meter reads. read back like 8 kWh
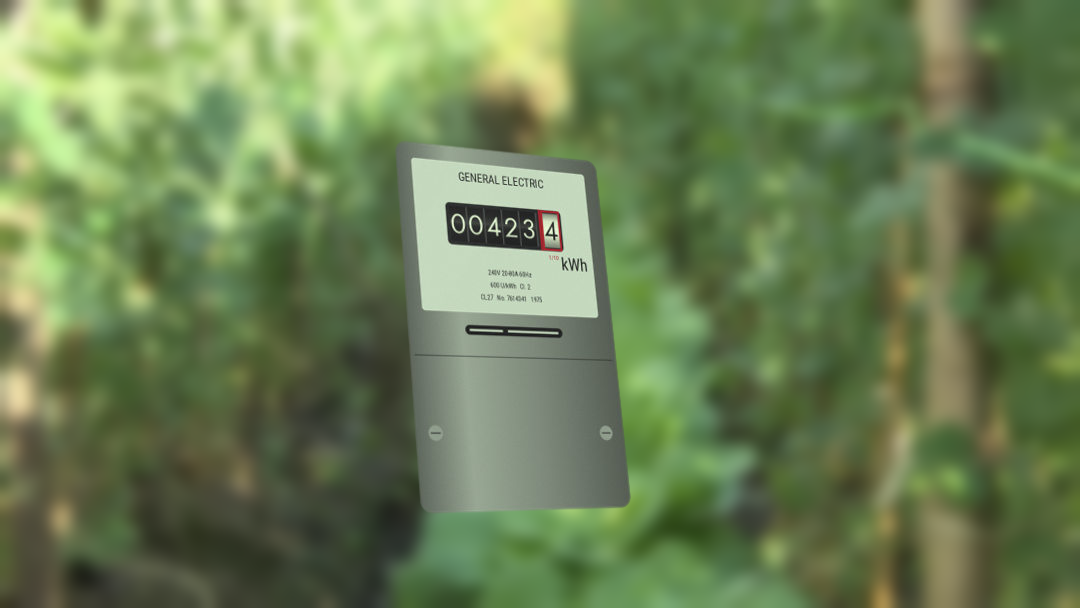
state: 423.4 kWh
